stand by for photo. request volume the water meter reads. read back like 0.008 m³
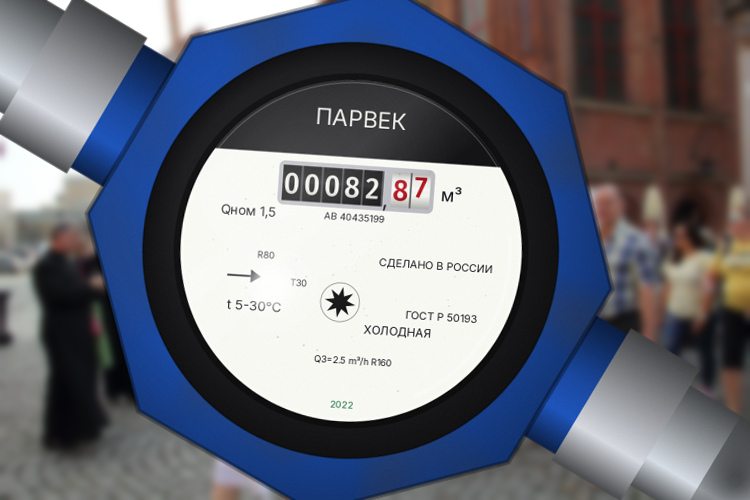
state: 82.87 m³
